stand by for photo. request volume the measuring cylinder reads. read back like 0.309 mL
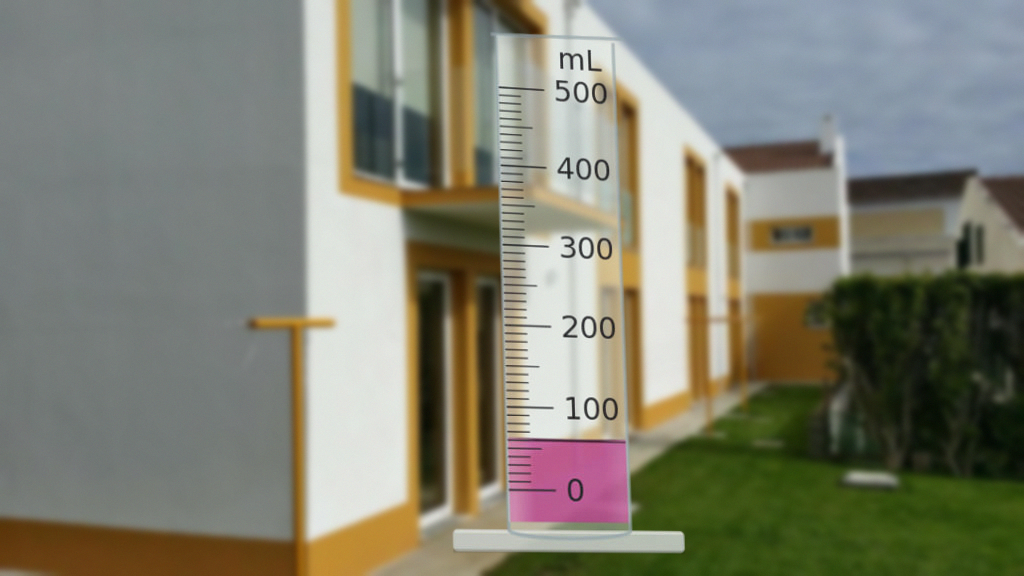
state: 60 mL
